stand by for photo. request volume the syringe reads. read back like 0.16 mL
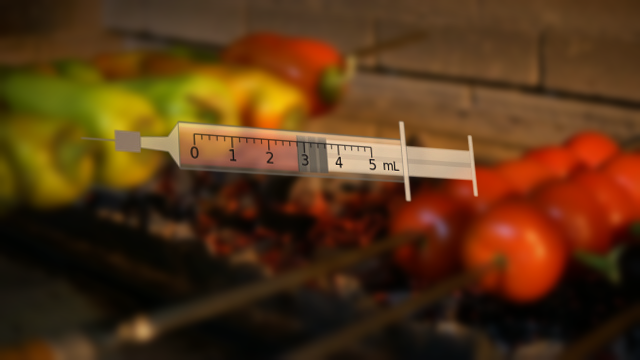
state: 2.8 mL
